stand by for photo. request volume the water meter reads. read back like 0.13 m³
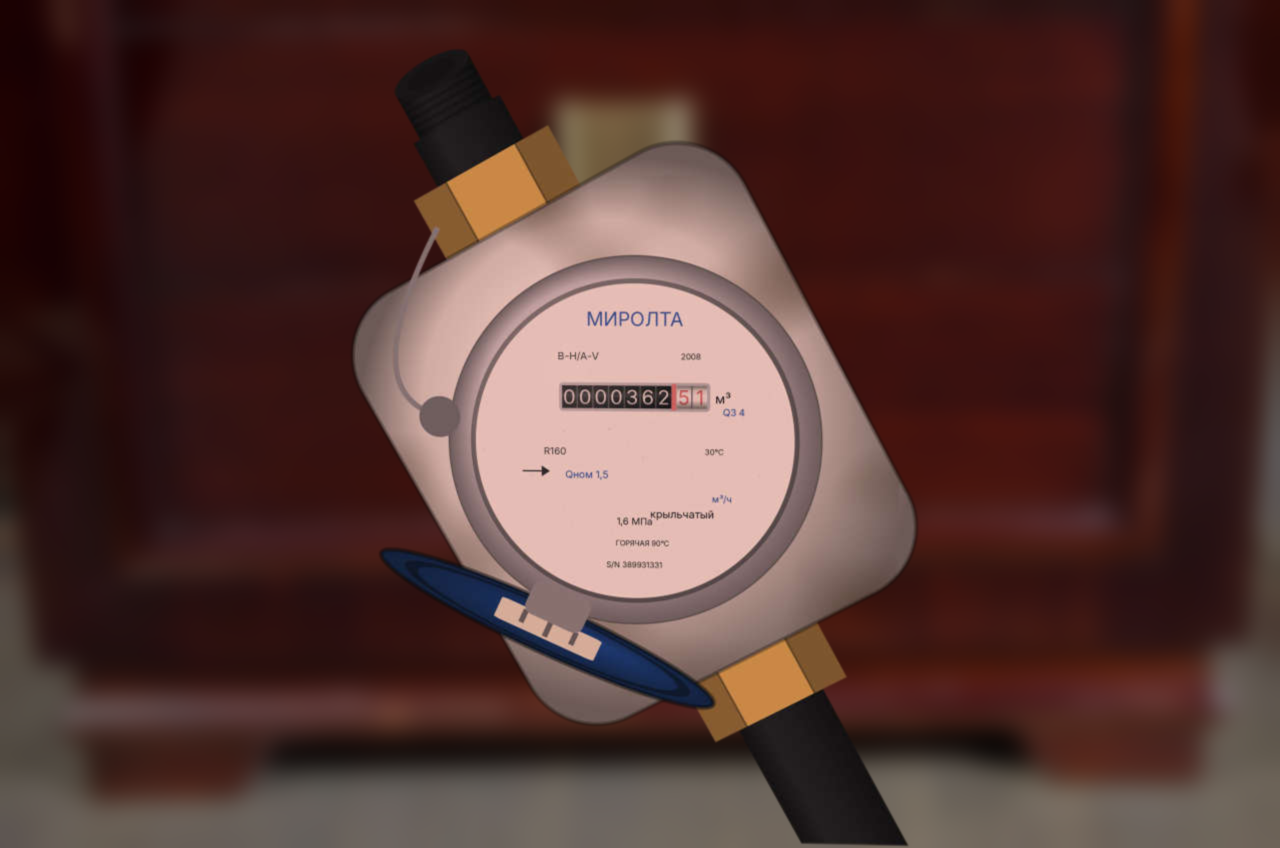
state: 362.51 m³
